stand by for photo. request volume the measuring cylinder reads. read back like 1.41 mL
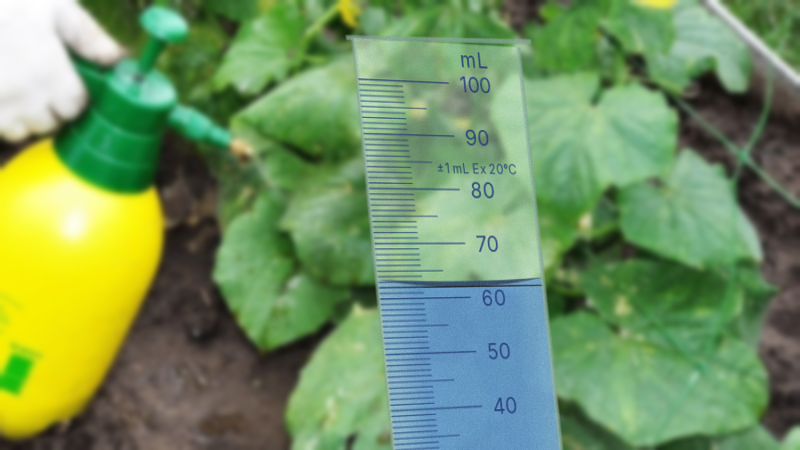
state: 62 mL
